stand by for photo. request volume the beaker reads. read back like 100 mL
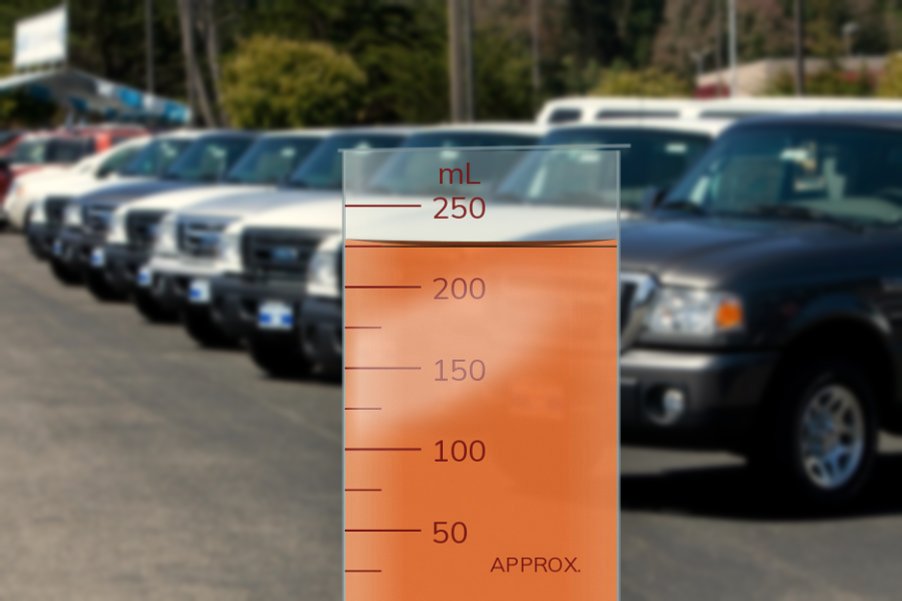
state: 225 mL
